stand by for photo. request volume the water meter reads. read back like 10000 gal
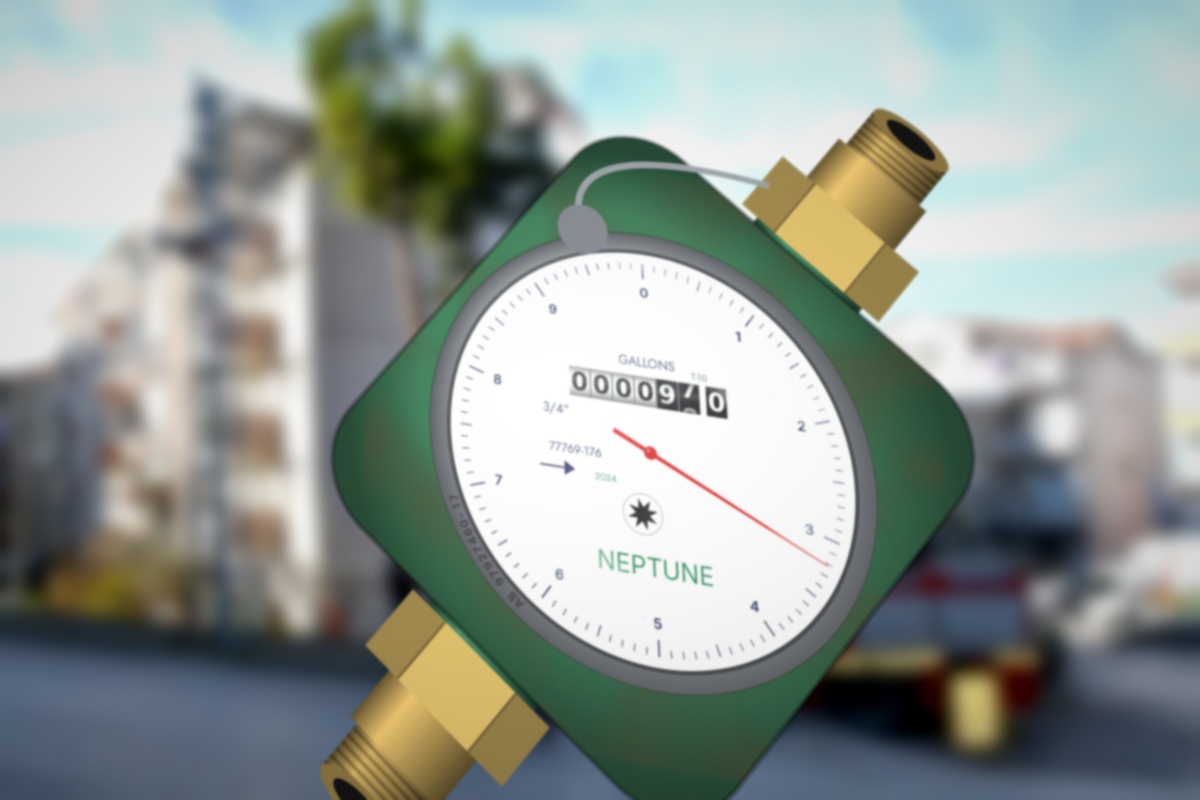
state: 973.2 gal
